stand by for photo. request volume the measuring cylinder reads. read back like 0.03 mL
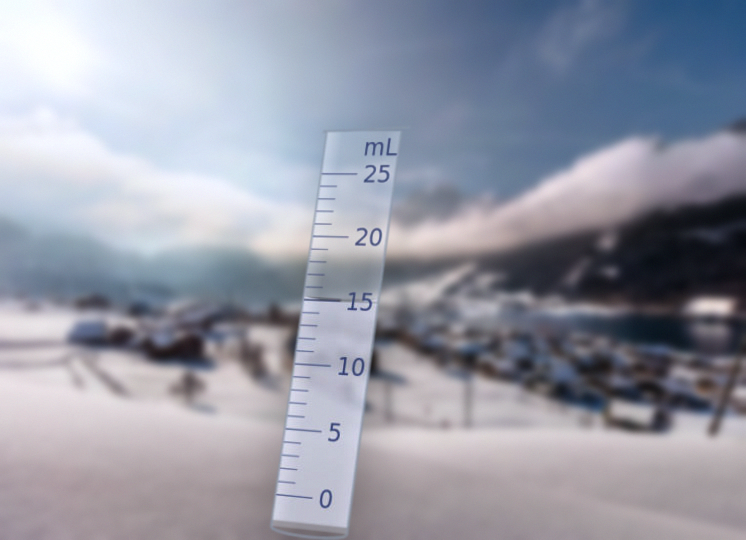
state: 15 mL
